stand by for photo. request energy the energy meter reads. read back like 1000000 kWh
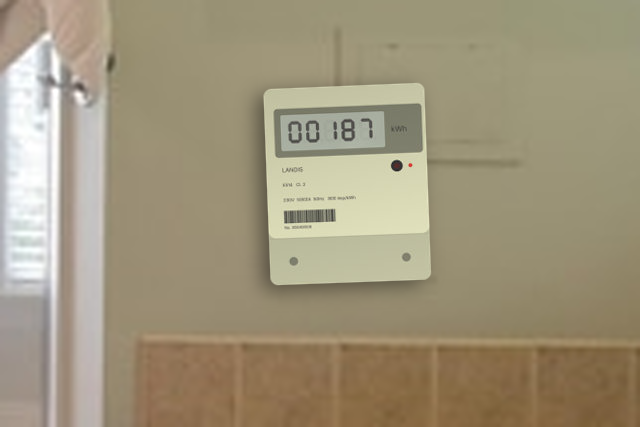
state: 187 kWh
